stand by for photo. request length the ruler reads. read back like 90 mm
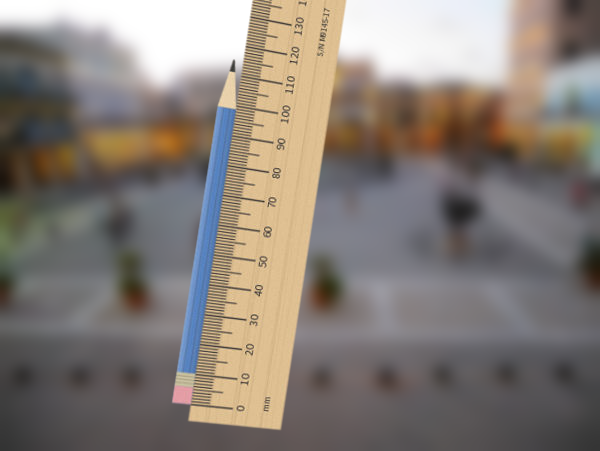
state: 115 mm
